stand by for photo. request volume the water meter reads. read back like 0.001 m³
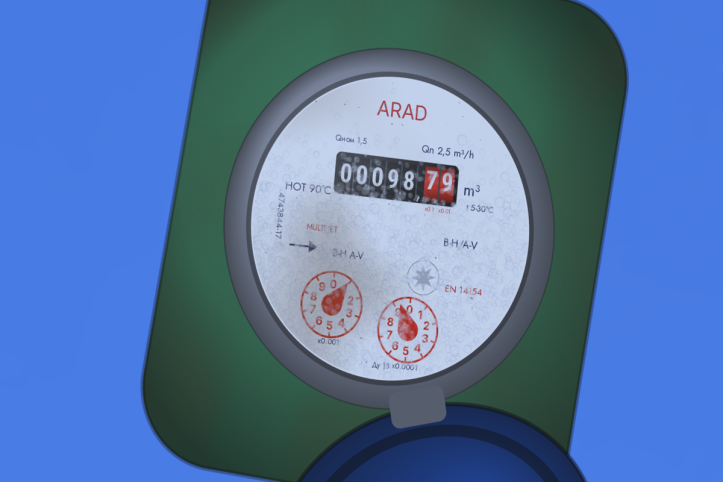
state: 98.7909 m³
